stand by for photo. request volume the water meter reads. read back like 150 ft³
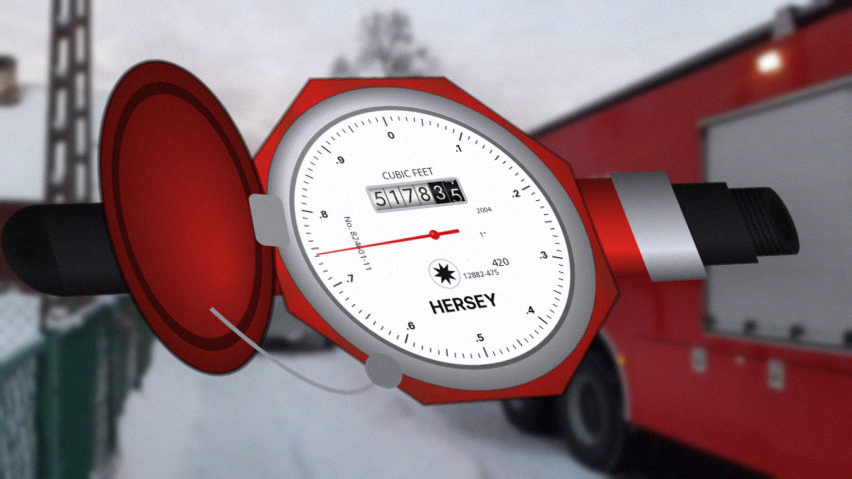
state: 517834.74 ft³
